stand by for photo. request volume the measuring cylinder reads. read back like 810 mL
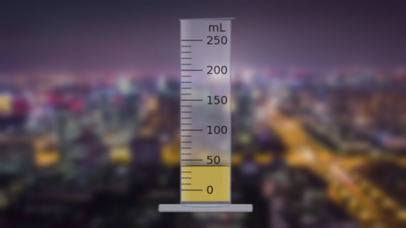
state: 40 mL
